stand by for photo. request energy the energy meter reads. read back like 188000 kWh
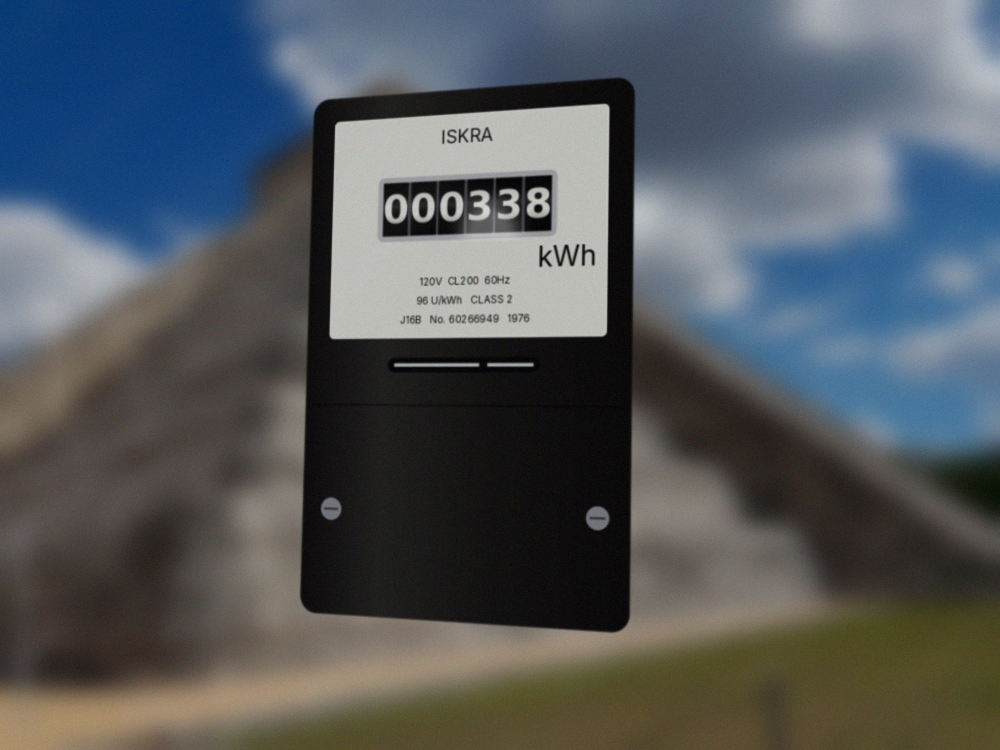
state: 338 kWh
